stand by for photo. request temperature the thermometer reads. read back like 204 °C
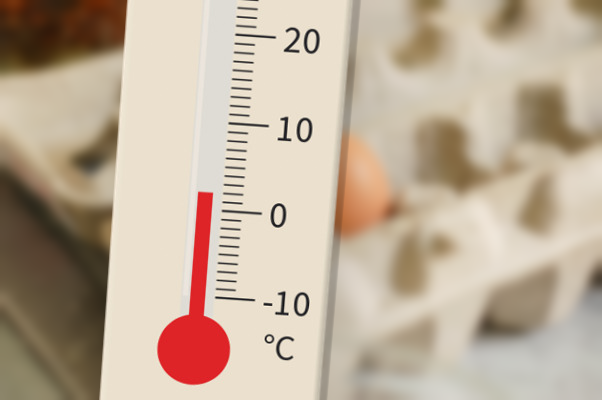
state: 2 °C
